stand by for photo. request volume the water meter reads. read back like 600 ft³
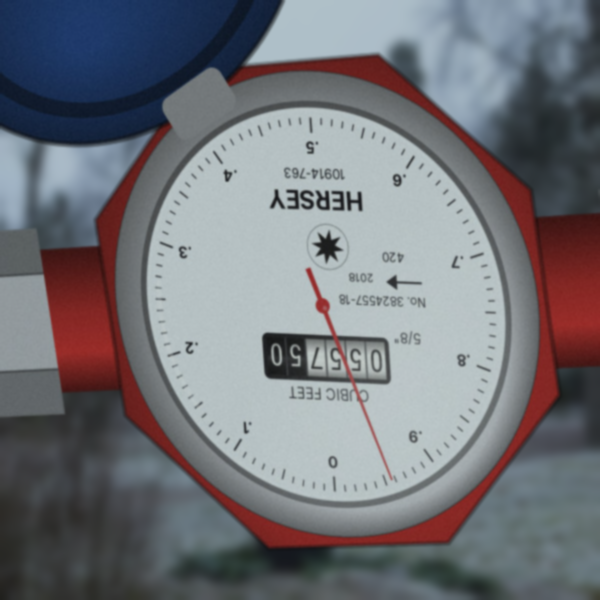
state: 55749.94 ft³
